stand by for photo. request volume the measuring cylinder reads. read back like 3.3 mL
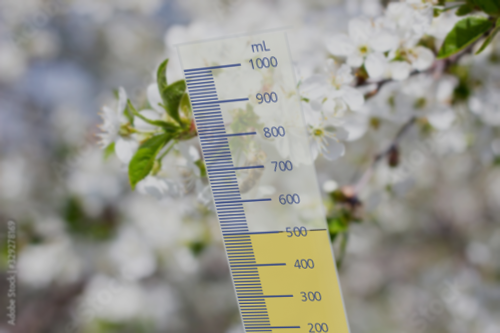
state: 500 mL
